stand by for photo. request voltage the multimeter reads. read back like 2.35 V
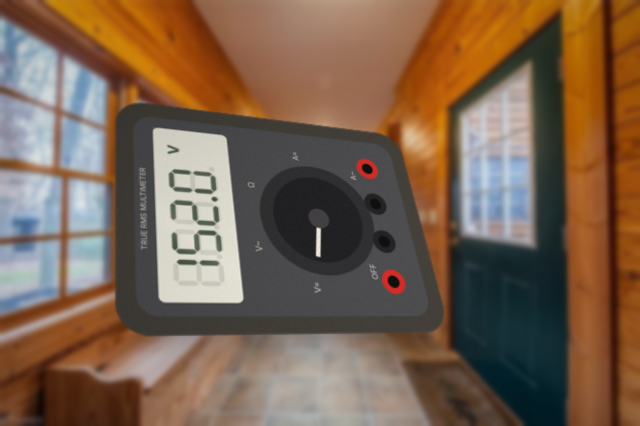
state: 152.0 V
